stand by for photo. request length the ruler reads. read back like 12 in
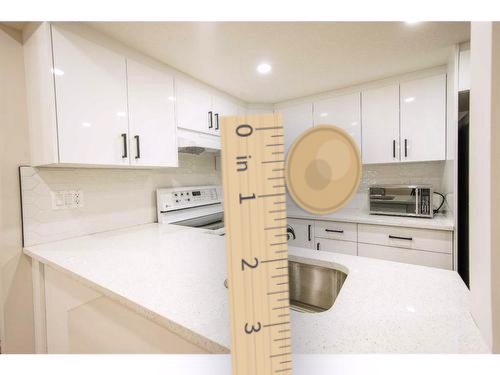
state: 1.375 in
